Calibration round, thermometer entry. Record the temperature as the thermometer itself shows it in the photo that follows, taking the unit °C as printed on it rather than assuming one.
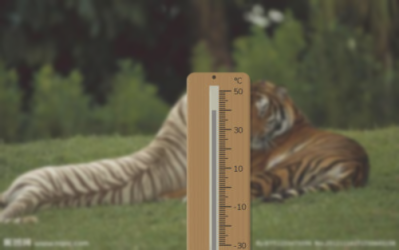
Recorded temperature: 40 °C
